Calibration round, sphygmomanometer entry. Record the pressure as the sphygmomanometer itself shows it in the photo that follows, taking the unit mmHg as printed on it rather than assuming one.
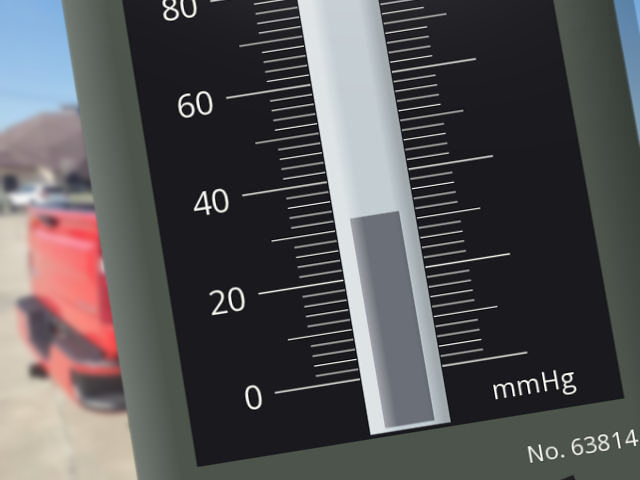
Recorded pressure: 32 mmHg
